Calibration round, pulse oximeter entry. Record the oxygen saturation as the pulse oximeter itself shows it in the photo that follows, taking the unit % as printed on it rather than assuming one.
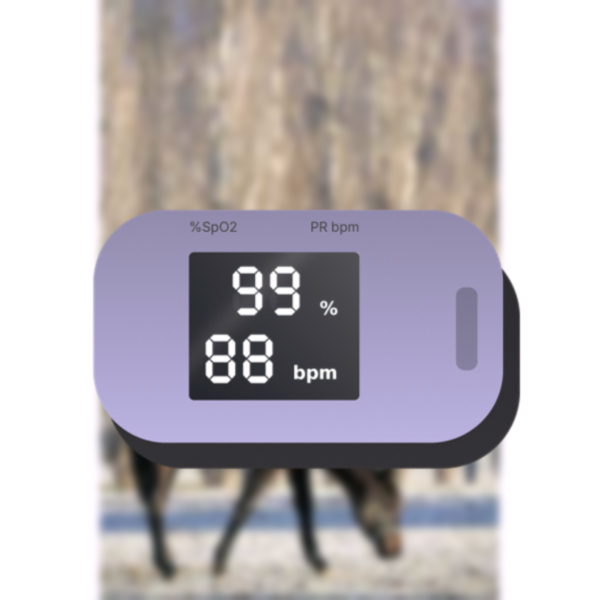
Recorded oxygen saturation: 99 %
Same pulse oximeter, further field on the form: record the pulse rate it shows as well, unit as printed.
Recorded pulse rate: 88 bpm
